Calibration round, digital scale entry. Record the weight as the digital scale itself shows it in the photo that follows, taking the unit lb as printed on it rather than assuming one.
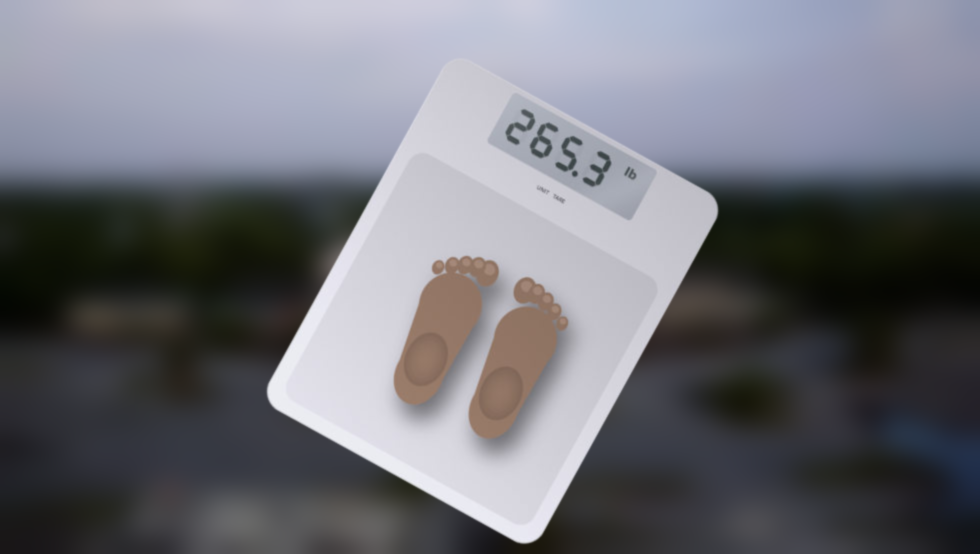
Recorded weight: 265.3 lb
